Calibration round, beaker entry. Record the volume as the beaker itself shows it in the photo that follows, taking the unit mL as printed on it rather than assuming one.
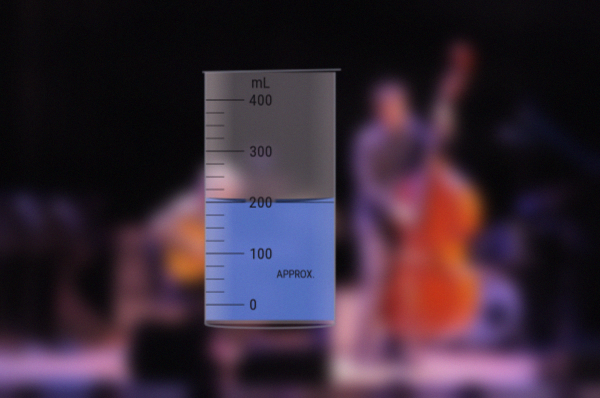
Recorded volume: 200 mL
